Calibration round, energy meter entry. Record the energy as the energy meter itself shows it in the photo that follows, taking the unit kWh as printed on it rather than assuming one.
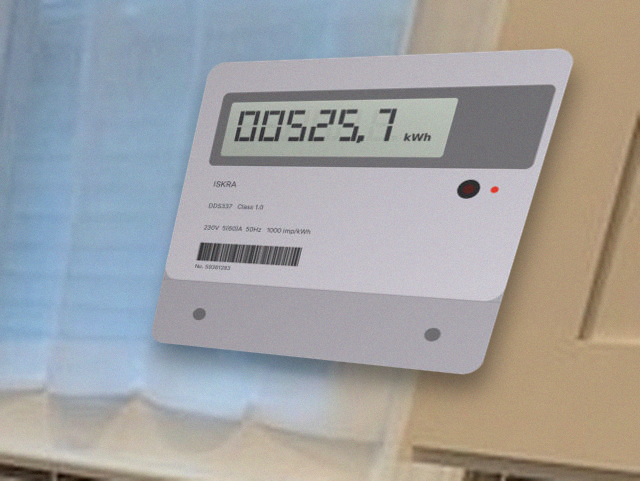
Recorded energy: 525.7 kWh
